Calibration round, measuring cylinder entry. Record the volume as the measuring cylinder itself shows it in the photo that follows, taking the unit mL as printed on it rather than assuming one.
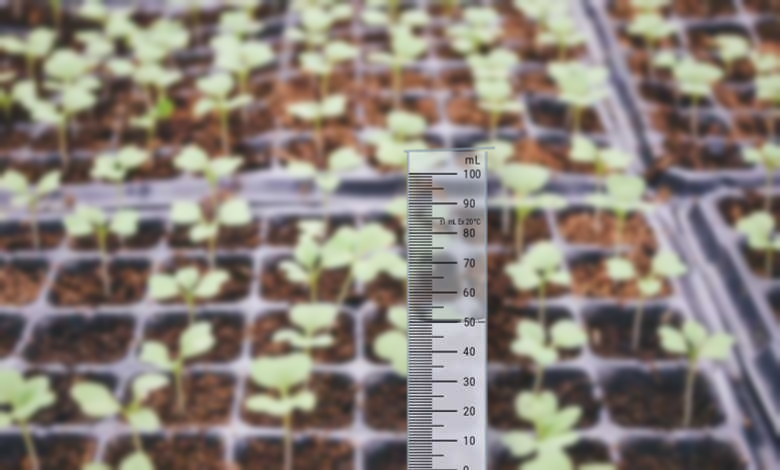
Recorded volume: 50 mL
